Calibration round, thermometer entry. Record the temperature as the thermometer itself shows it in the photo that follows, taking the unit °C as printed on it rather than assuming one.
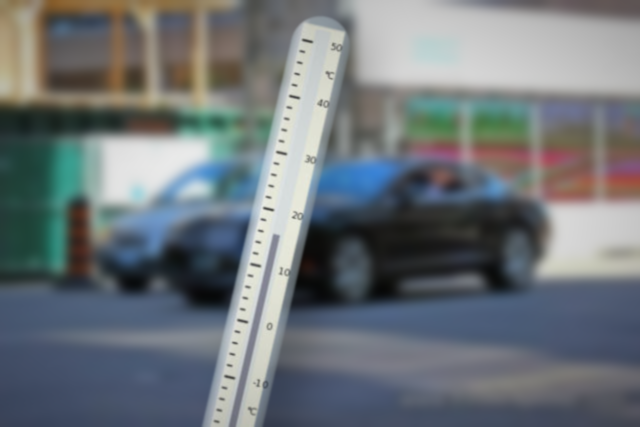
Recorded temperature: 16 °C
